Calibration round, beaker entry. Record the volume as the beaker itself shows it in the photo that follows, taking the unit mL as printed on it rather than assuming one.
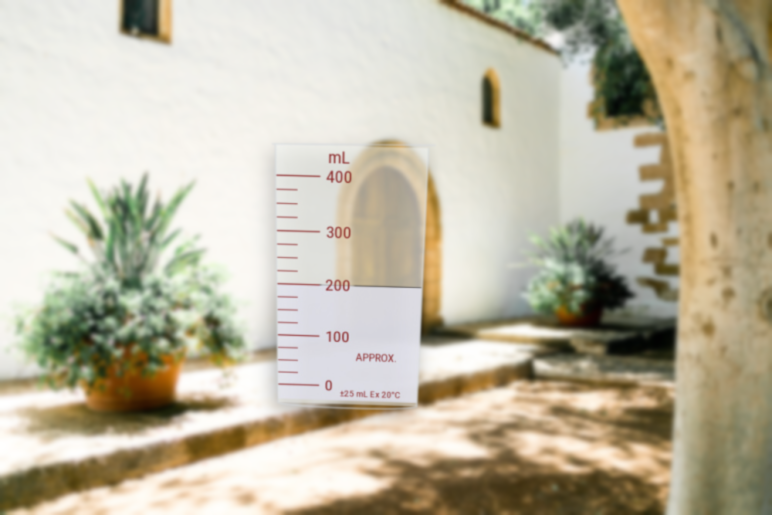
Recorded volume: 200 mL
